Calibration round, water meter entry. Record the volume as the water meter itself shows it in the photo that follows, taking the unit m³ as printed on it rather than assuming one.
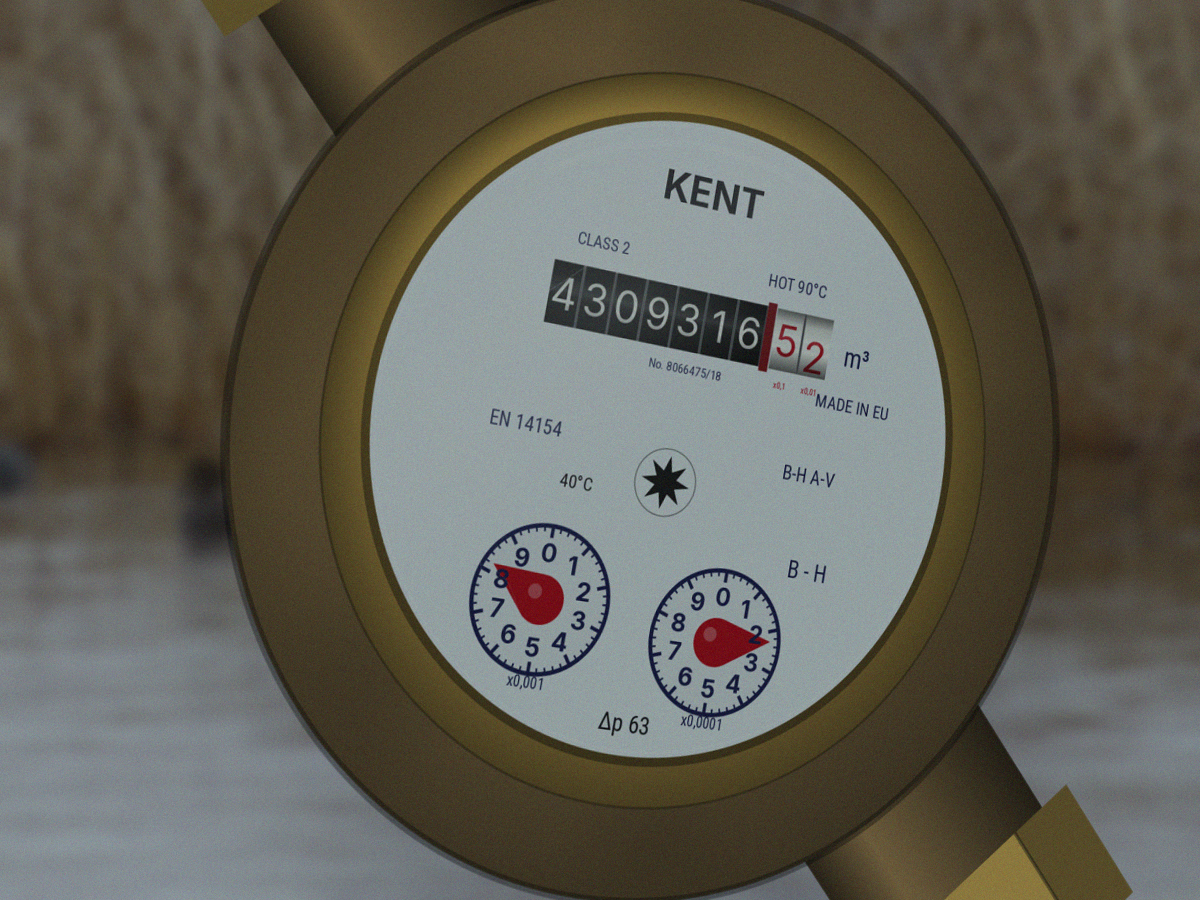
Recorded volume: 4309316.5182 m³
